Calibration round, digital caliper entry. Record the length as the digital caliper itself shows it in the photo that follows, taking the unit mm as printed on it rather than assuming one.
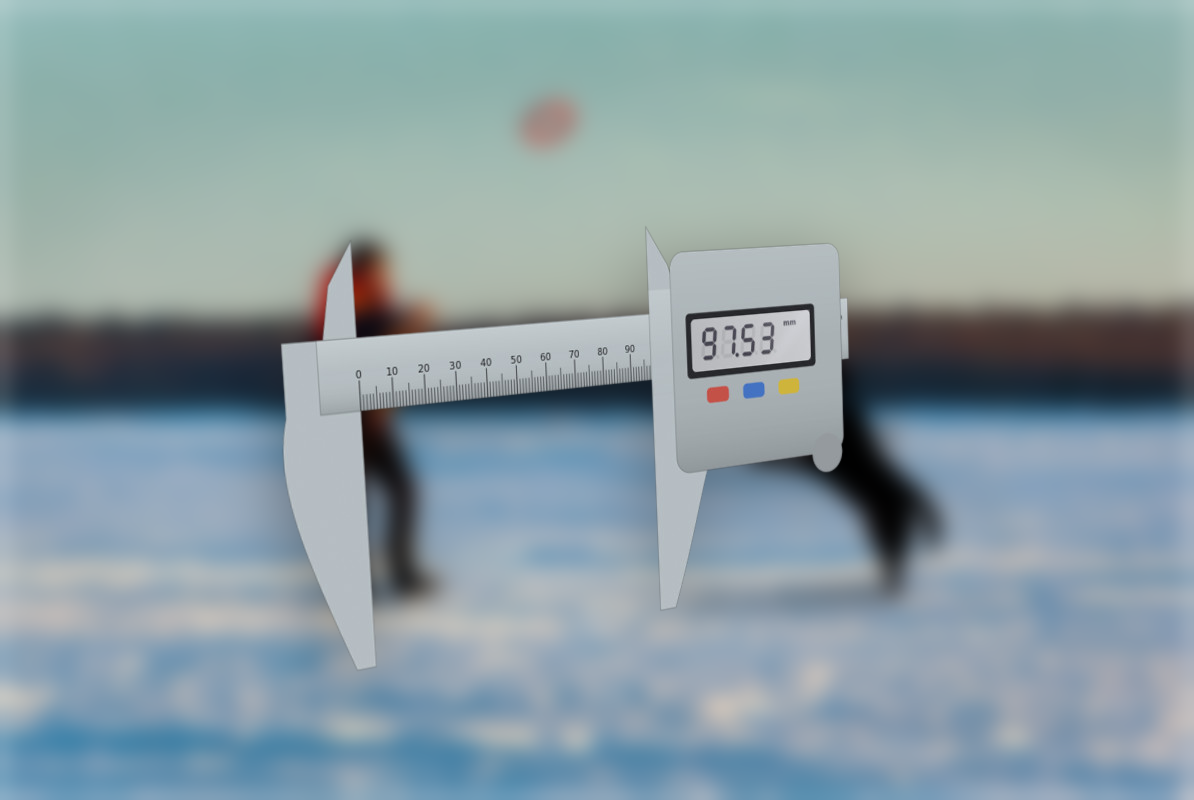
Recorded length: 97.53 mm
